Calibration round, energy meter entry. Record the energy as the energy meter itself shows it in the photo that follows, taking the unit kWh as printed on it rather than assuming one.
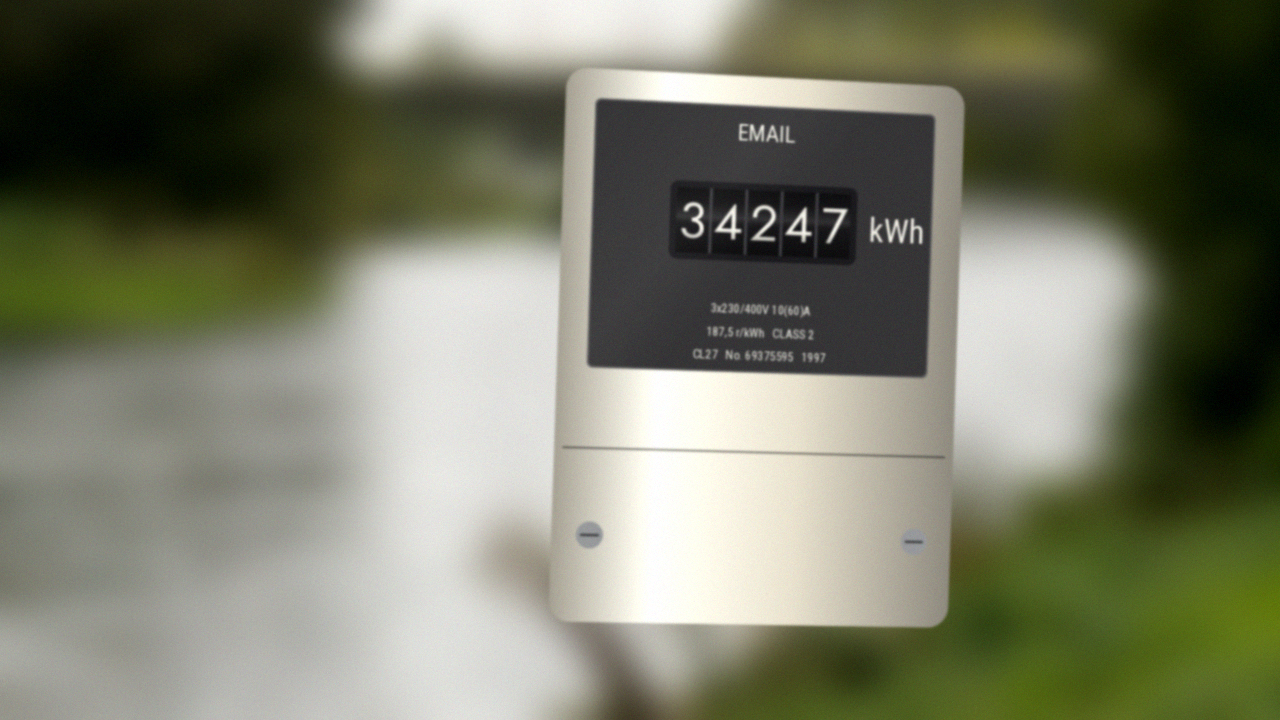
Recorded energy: 34247 kWh
